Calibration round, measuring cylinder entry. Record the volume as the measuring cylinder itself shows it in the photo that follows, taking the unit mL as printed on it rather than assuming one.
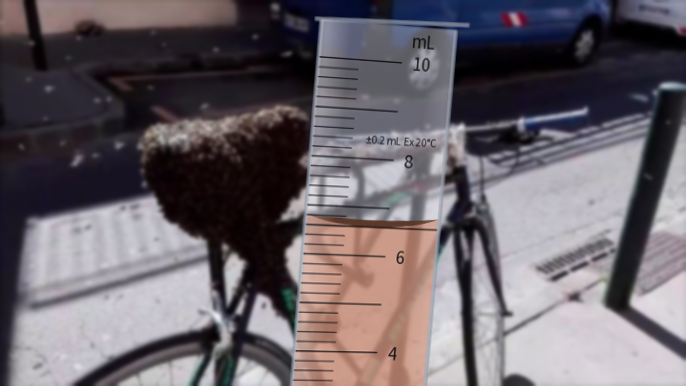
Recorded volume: 6.6 mL
